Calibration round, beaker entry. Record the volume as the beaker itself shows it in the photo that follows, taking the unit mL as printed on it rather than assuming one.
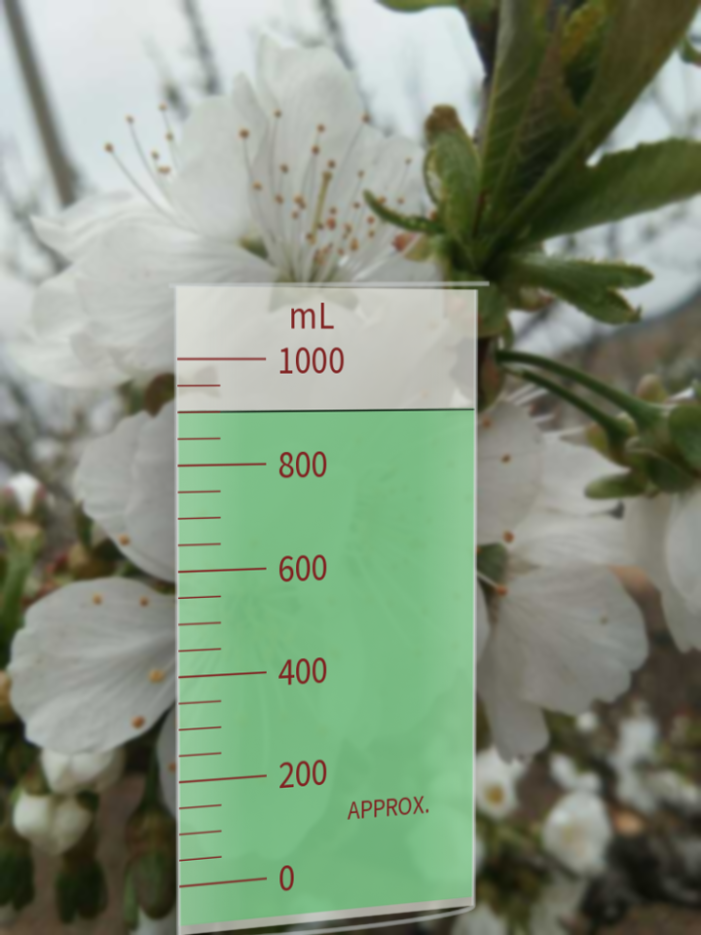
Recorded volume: 900 mL
